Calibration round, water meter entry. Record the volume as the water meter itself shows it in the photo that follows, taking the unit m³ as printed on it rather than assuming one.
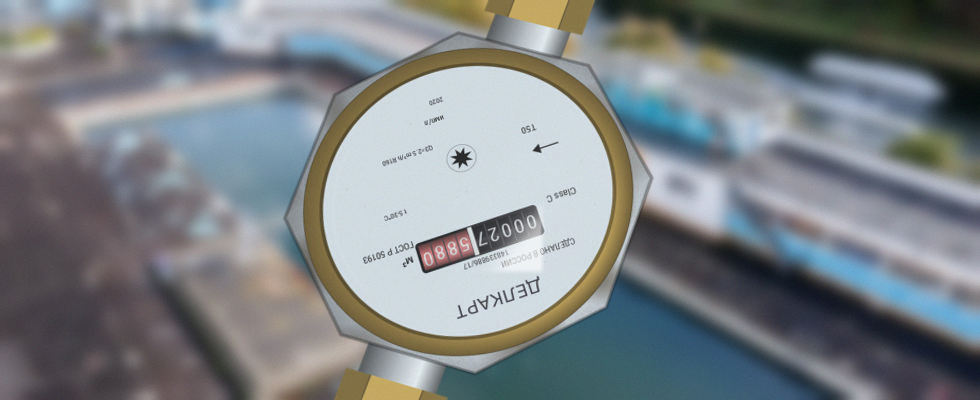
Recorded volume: 27.5880 m³
